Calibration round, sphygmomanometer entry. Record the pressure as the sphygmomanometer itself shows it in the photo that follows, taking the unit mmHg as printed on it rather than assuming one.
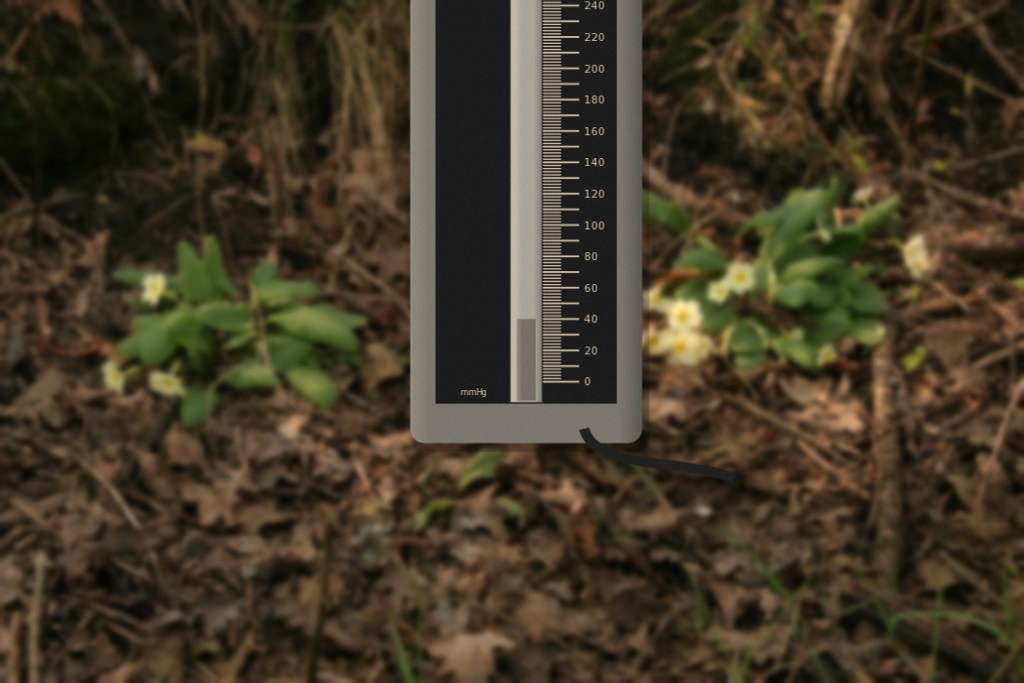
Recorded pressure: 40 mmHg
